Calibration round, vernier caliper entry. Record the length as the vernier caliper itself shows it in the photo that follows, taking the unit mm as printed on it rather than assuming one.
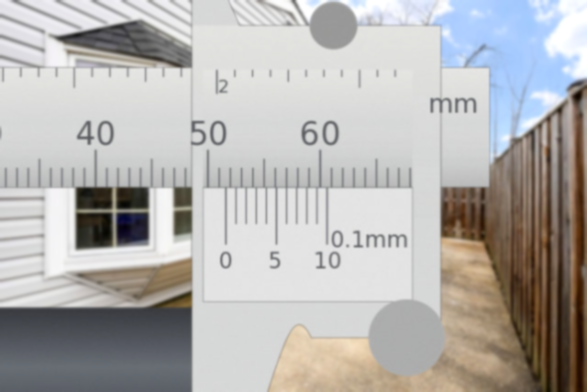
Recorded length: 51.6 mm
